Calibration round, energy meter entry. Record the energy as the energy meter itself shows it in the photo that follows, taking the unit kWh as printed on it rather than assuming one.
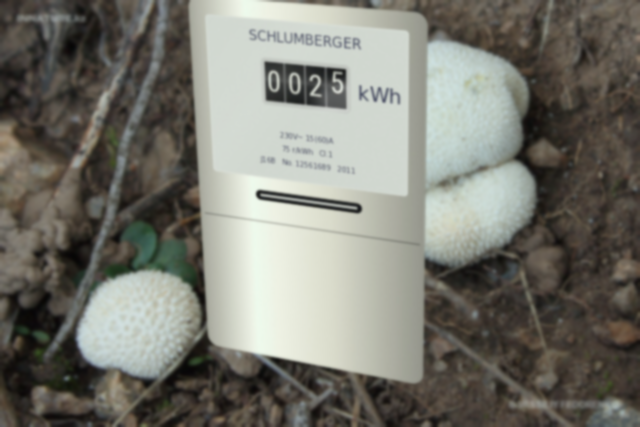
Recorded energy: 25 kWh
